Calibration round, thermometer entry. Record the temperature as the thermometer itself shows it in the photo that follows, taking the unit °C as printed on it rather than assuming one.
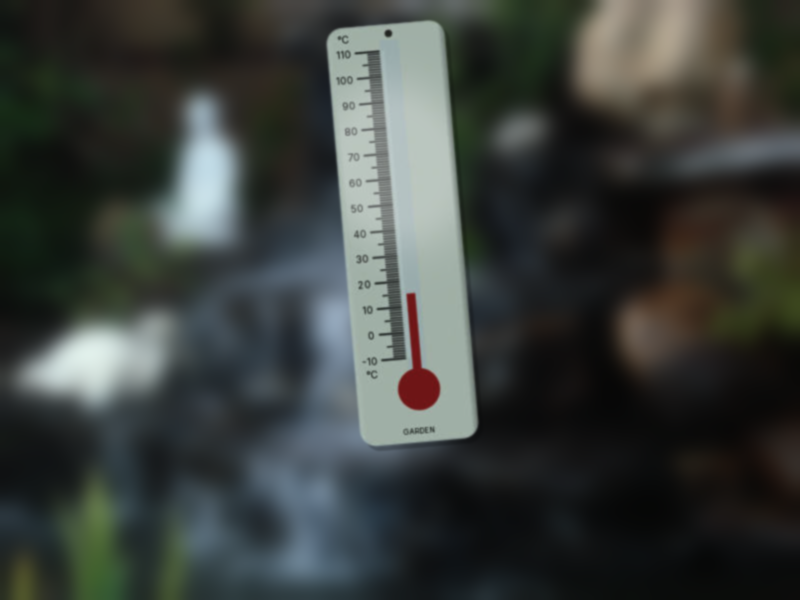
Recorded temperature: 15 °C
